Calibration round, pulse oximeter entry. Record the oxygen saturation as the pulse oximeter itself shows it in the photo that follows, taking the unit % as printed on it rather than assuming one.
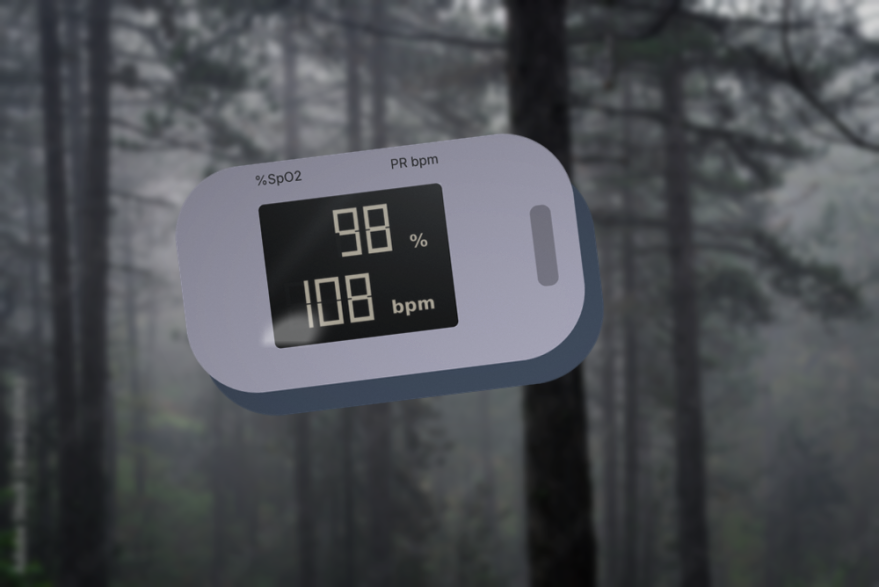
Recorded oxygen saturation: 98 %
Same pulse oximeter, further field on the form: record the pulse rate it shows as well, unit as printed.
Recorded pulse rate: 108 bpm
